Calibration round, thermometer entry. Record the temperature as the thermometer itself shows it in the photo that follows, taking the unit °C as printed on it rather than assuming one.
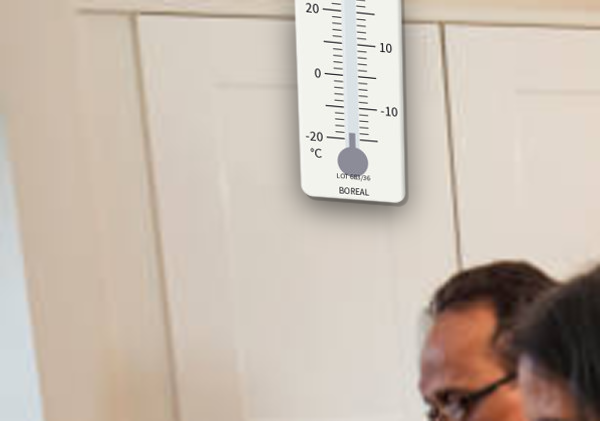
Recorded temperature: -18 °C
